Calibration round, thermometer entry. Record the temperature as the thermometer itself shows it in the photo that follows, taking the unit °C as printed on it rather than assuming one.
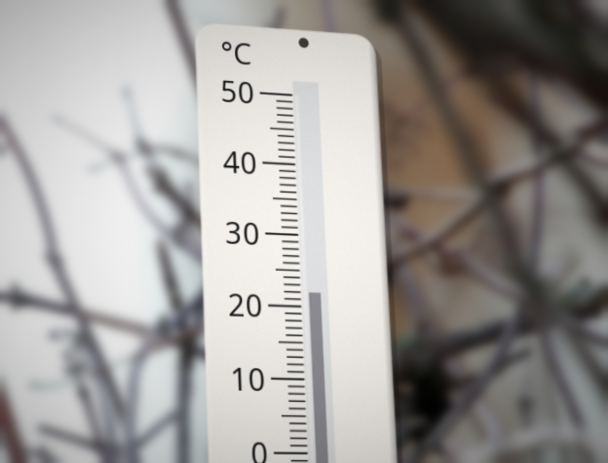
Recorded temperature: 22 °C
